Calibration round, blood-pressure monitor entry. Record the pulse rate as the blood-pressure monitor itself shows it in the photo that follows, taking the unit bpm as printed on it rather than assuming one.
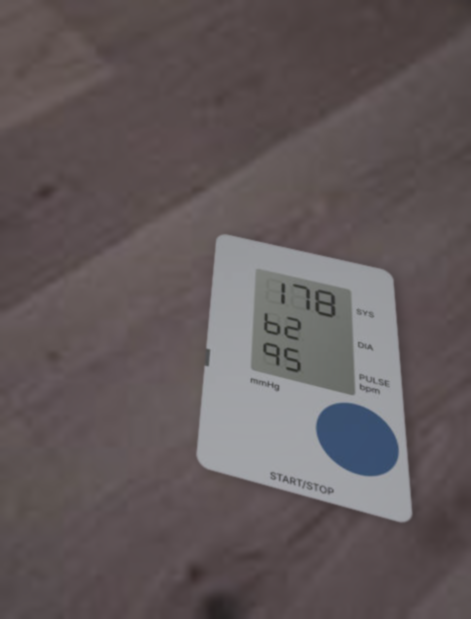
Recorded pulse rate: 95 bpm
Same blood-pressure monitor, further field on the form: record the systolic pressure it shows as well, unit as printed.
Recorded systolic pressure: 178 mmHg
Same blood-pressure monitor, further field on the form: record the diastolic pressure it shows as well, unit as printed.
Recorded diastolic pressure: 62 mmHg
